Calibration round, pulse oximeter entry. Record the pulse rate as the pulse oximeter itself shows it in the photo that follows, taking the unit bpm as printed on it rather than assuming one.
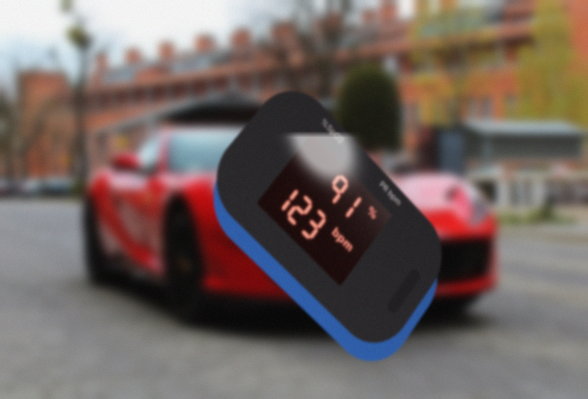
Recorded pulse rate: 123 bpm
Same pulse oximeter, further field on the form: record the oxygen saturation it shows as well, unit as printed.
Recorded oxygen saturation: 91 %
